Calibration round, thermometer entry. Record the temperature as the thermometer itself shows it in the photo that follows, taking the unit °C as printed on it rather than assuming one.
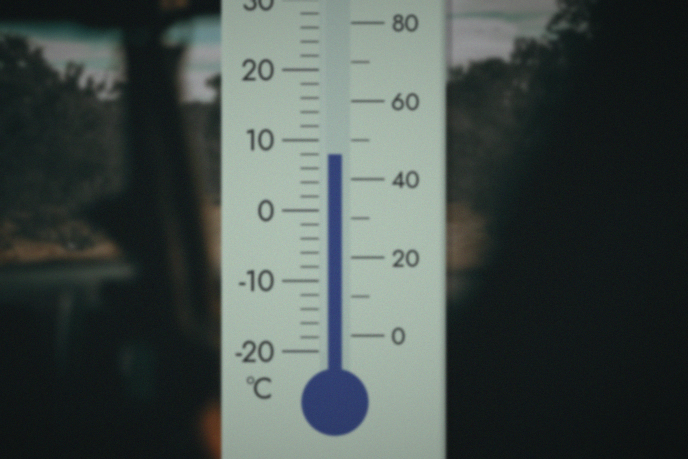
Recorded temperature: 8 °C
